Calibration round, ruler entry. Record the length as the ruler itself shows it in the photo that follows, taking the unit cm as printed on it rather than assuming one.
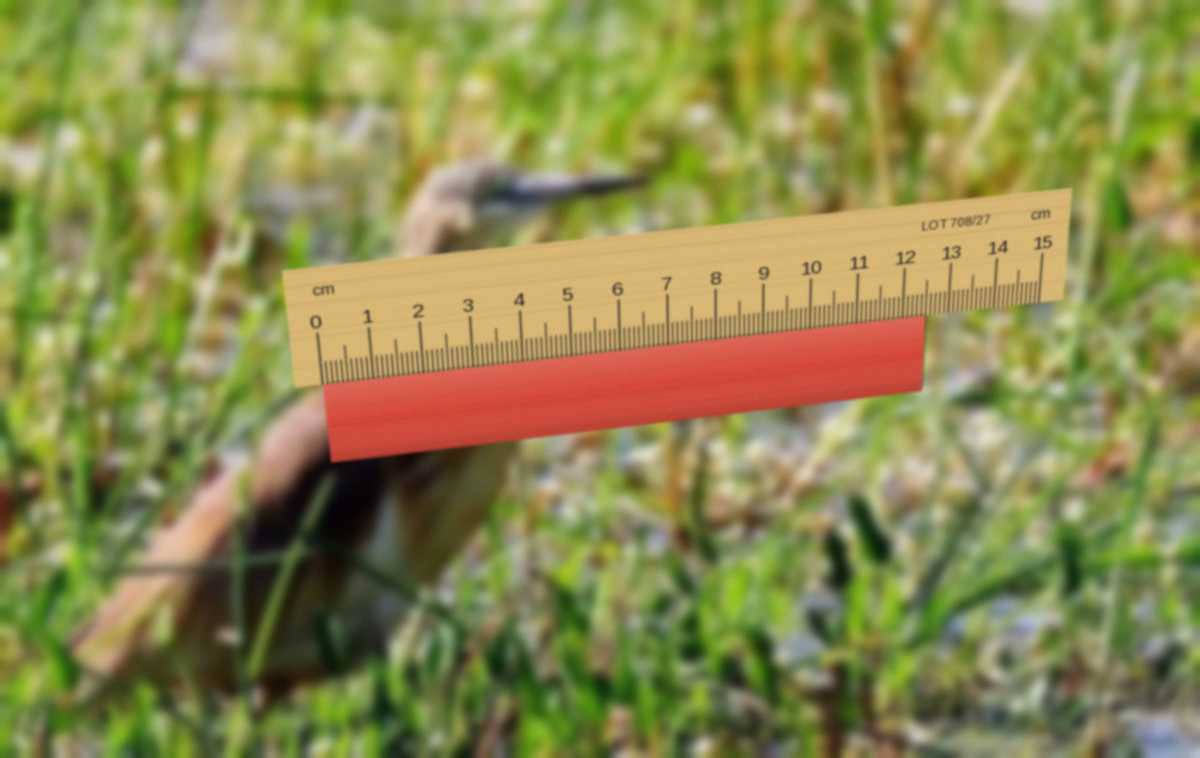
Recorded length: 12.5 cm
